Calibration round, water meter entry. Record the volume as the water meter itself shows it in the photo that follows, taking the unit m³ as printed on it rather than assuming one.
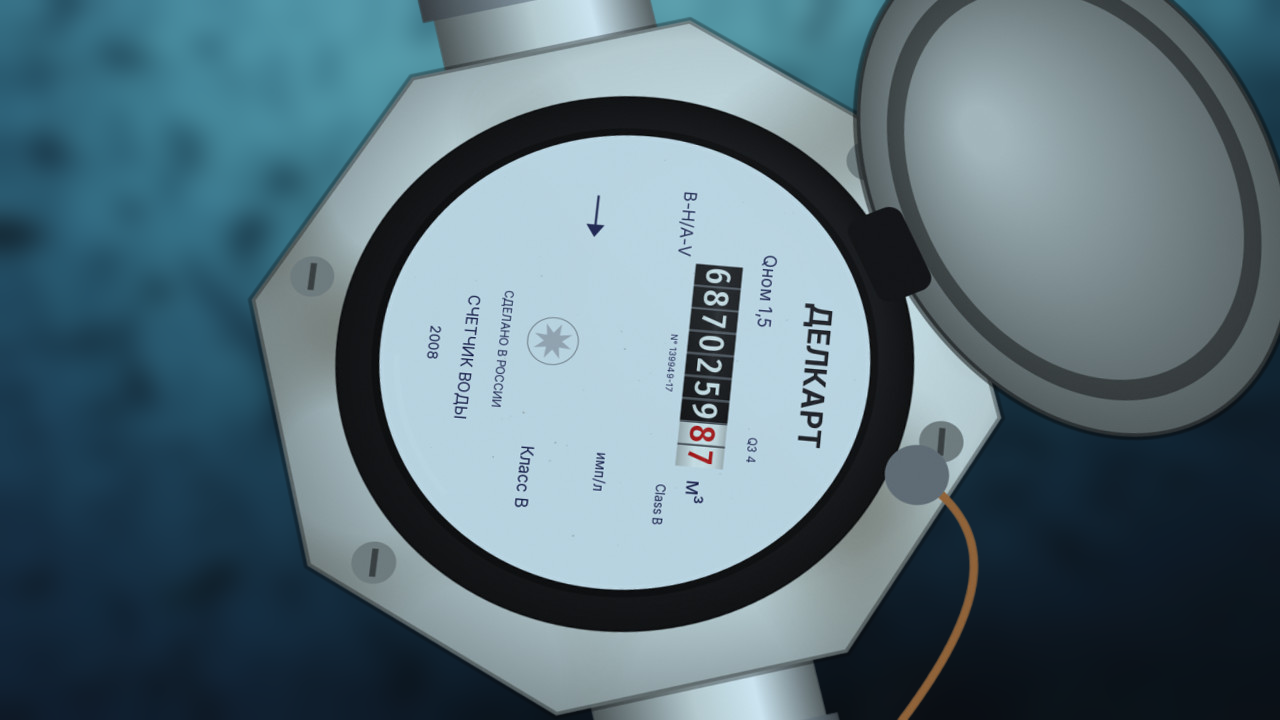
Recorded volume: 6870259.87 m³
